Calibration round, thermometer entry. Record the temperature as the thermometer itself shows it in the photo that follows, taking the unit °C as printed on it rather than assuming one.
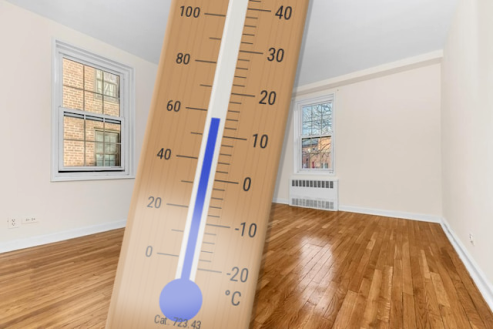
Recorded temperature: 14 °C
